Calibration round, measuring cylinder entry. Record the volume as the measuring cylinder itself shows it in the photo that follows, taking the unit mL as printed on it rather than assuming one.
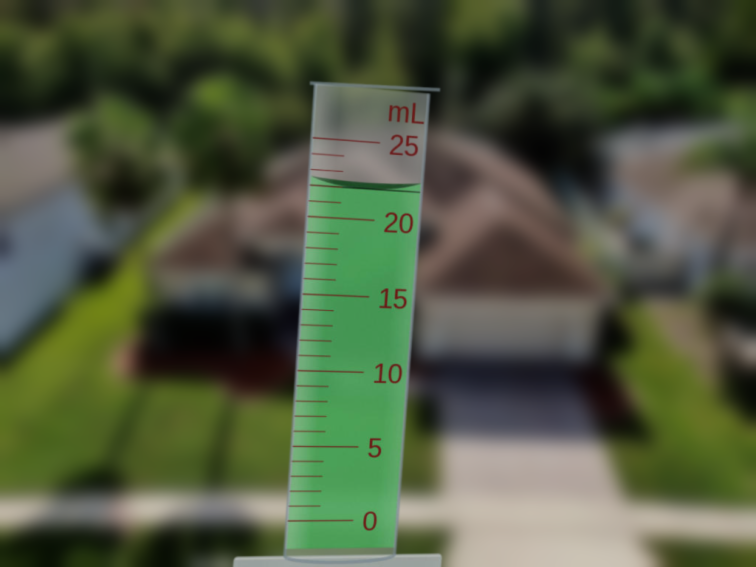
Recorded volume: 22 mL
